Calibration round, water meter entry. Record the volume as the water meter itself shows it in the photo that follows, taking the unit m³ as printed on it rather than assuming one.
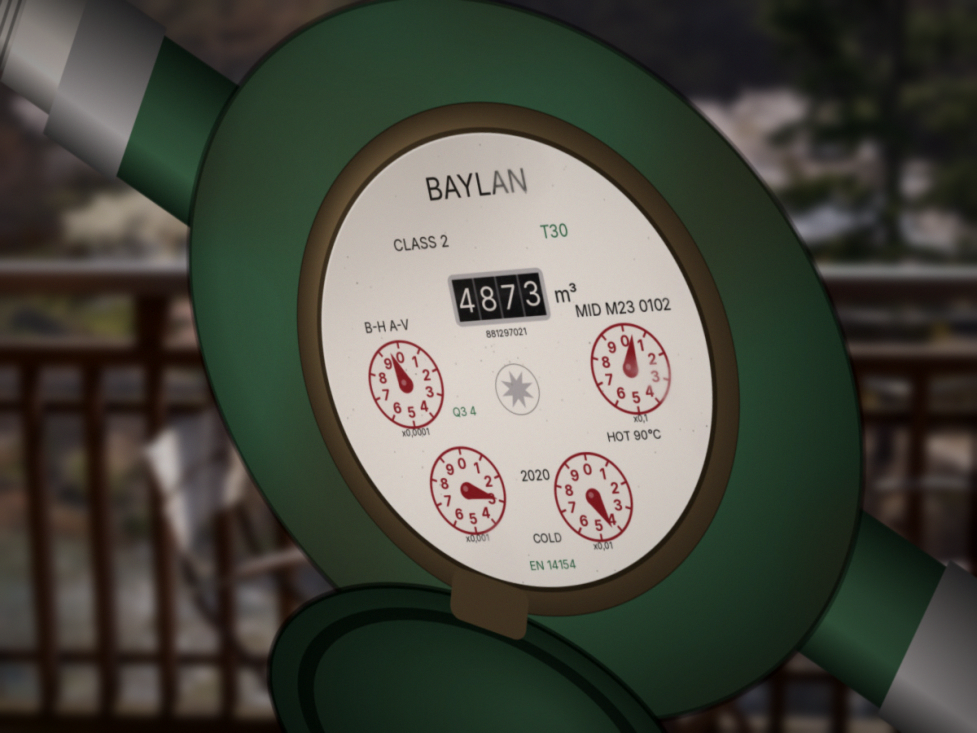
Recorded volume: 4873.0429 m³
